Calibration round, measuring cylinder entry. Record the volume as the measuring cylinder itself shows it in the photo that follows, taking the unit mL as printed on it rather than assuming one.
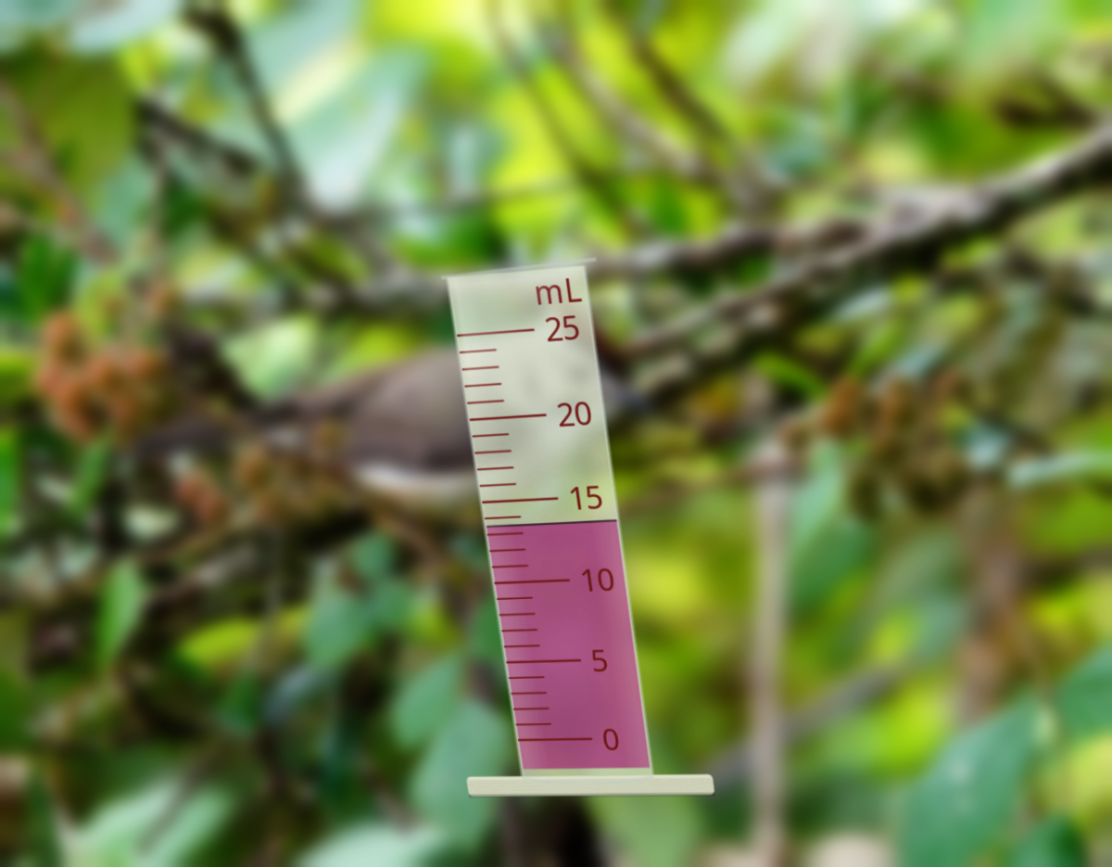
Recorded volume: 13.5 mL
